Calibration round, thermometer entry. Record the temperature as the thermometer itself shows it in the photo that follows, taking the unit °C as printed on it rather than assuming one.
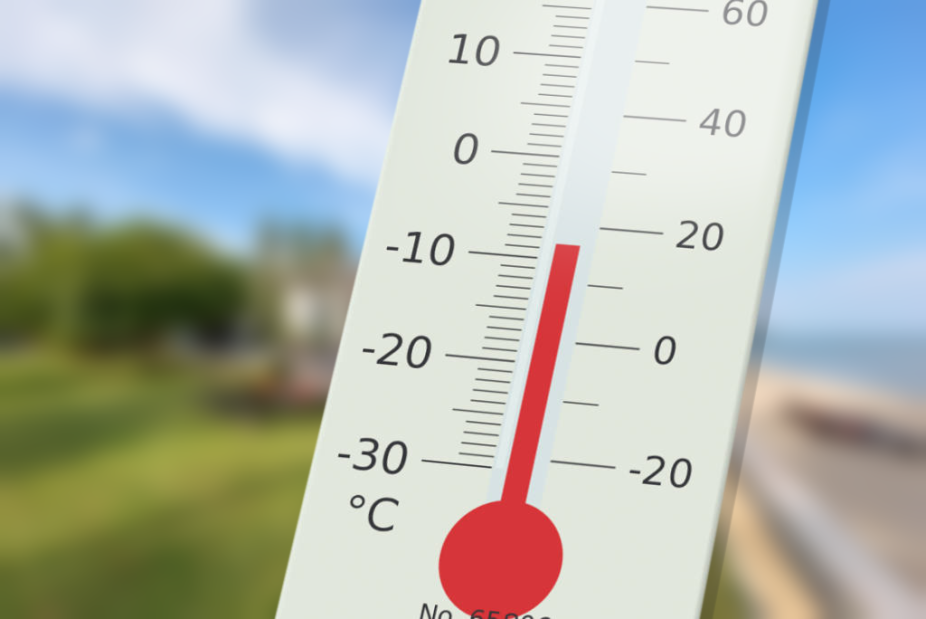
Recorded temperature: -8.5 °C
